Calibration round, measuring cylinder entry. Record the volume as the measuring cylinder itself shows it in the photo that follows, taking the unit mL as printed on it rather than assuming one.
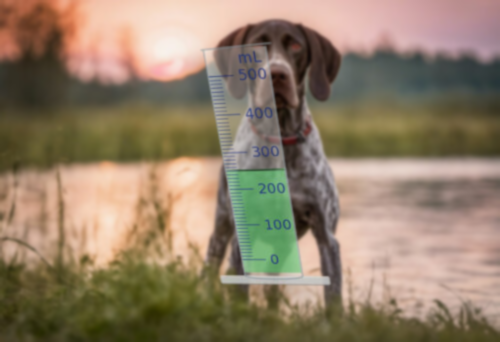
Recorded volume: 250 mL
